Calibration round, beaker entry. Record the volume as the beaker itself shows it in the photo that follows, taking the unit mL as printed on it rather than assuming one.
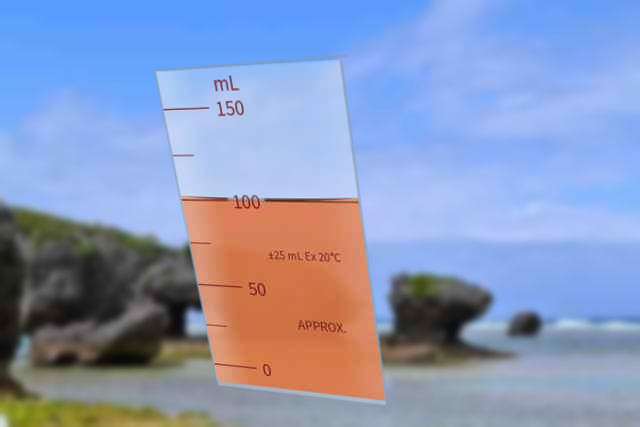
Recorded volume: 100 mL
